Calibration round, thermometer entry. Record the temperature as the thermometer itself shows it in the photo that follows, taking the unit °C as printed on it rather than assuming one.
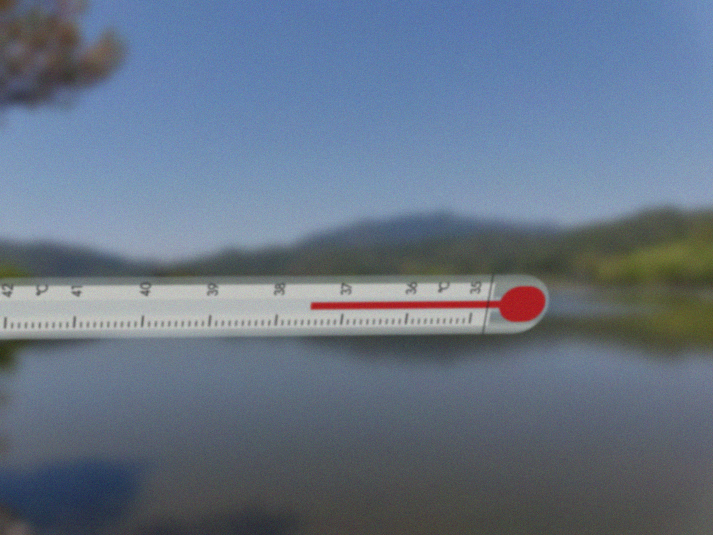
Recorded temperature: 37.5 °C
